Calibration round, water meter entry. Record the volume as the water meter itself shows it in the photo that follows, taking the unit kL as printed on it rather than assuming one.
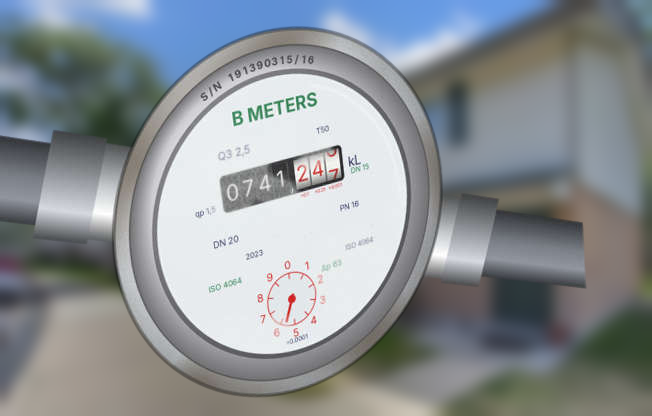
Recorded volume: 741.2465 kL
